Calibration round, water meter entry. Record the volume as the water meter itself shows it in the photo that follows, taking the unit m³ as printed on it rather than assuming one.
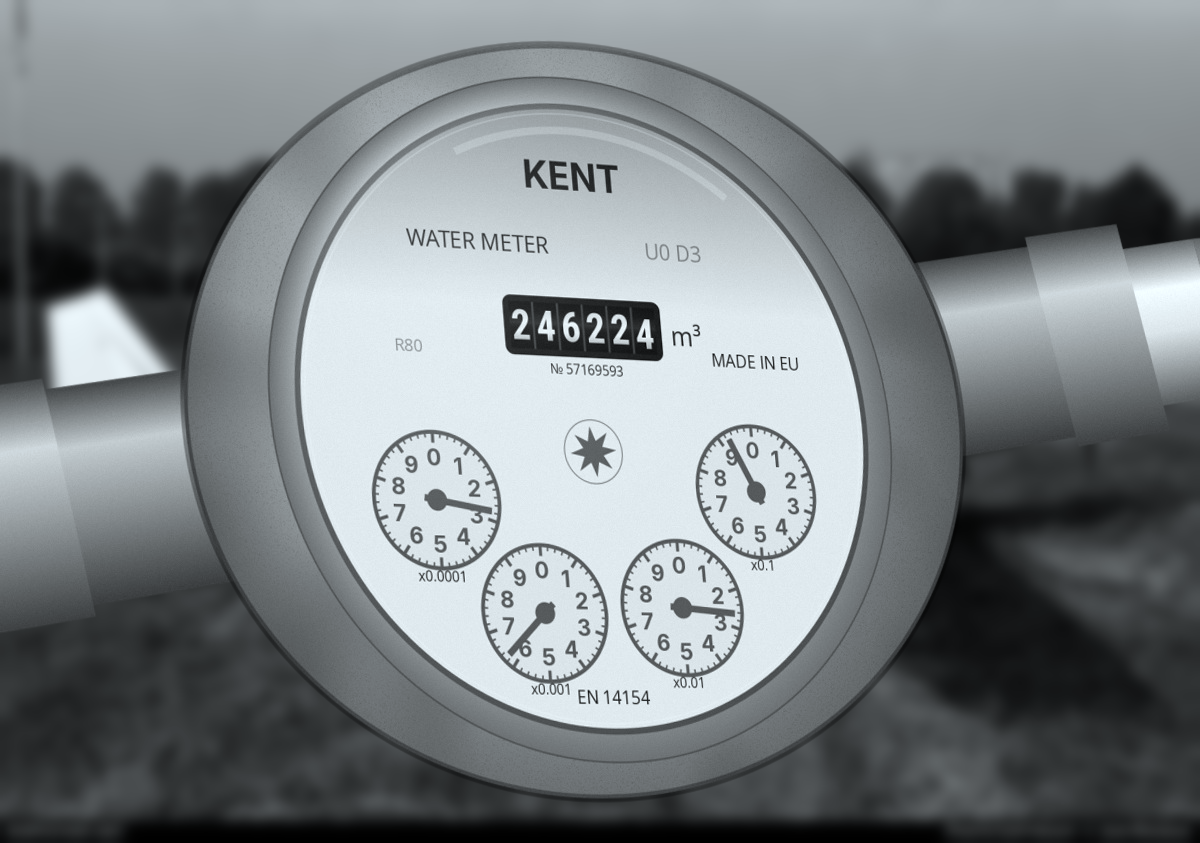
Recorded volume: 246223.9262 m³
